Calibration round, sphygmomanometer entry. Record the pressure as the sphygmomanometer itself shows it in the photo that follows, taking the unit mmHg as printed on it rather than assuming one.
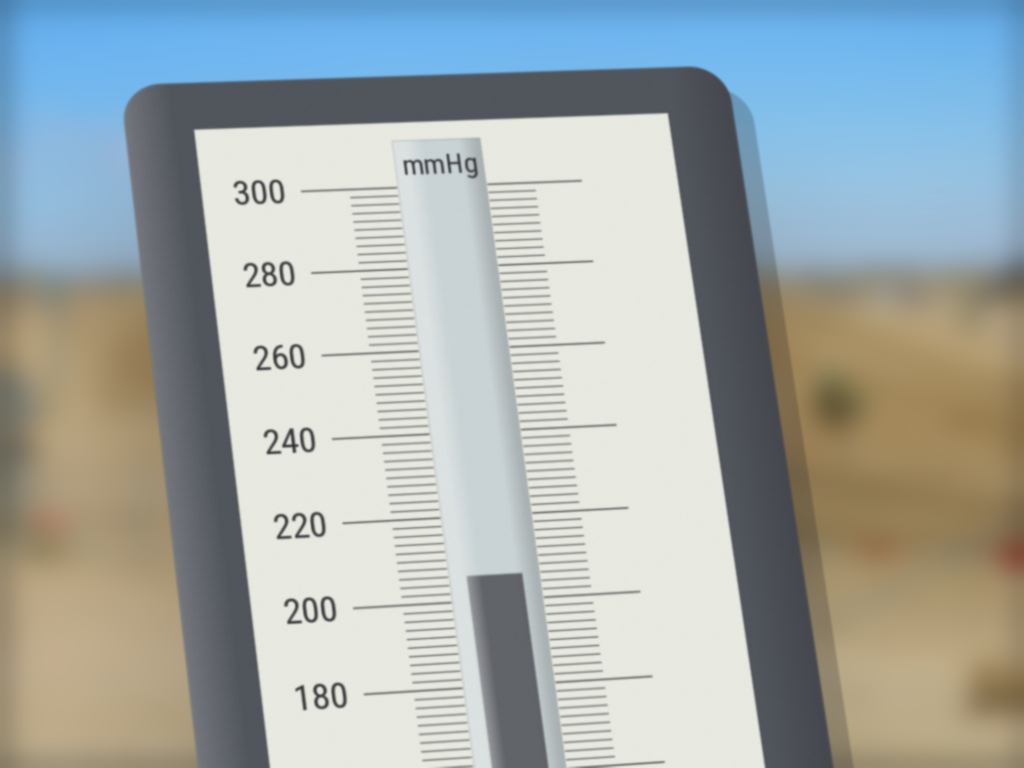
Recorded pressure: 206 mmHg
